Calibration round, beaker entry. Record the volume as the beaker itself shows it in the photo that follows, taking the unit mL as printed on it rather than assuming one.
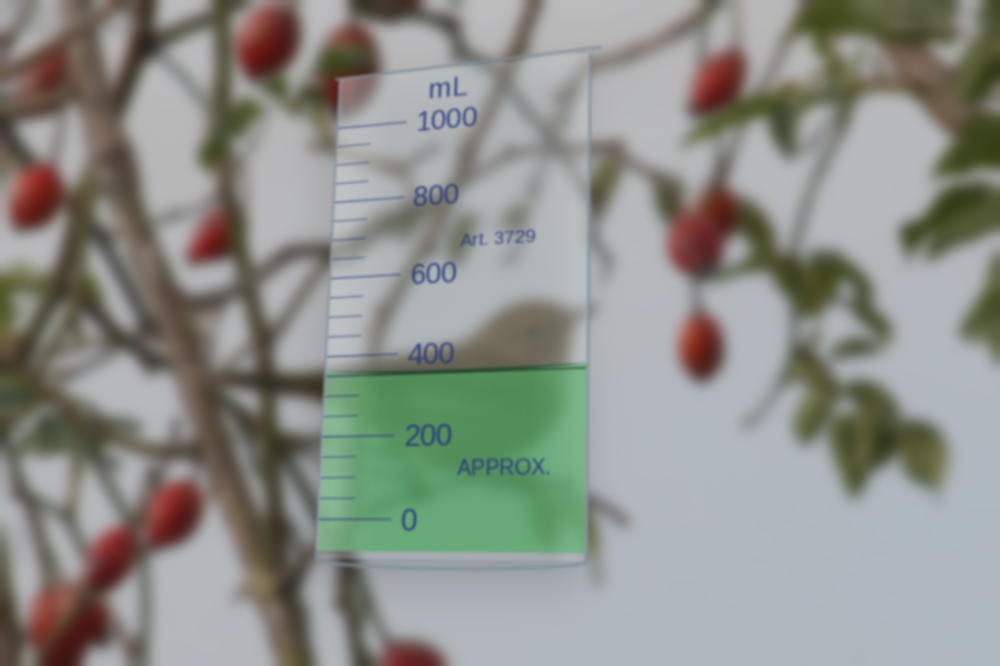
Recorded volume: 350 mL
